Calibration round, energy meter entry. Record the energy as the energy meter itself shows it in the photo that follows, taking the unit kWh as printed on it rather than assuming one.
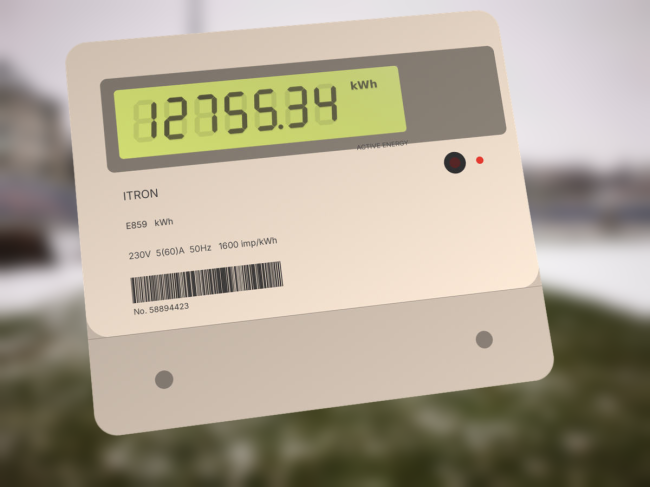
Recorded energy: 12755.34 kWh
